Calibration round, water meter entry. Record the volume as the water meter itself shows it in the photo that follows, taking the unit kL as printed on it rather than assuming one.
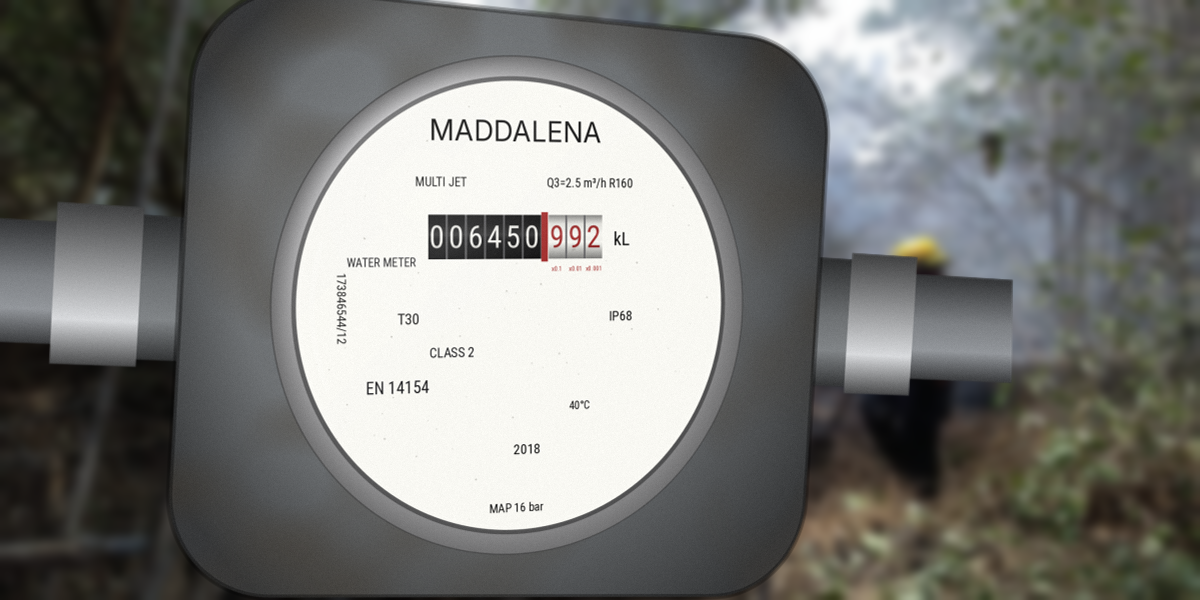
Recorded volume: 6450.992 kL
